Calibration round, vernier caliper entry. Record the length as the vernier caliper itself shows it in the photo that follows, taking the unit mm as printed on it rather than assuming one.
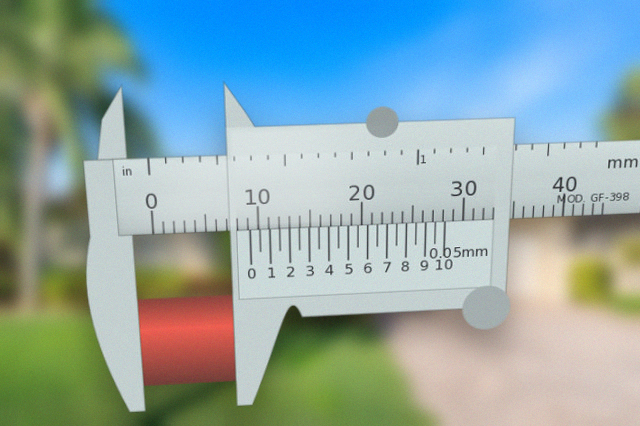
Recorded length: 9.2 mm
